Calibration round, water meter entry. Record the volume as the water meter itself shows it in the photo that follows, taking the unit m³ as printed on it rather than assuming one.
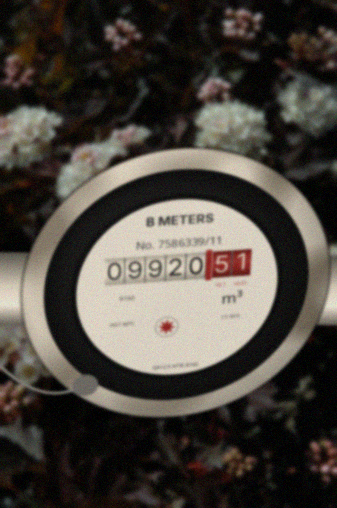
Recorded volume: 9920.51 m³
